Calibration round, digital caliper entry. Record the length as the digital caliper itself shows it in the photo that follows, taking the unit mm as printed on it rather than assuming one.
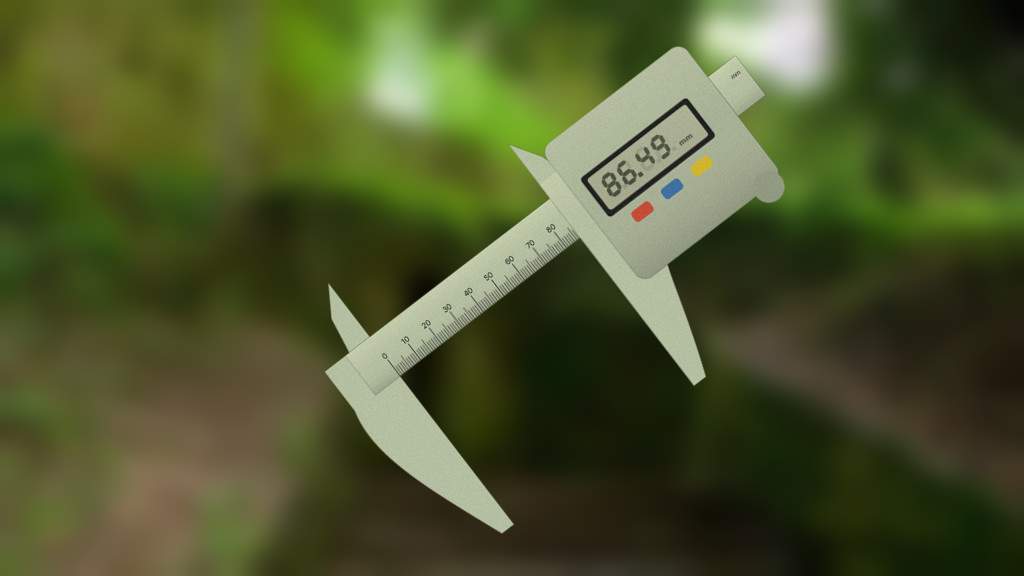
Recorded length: 86.49 mm
